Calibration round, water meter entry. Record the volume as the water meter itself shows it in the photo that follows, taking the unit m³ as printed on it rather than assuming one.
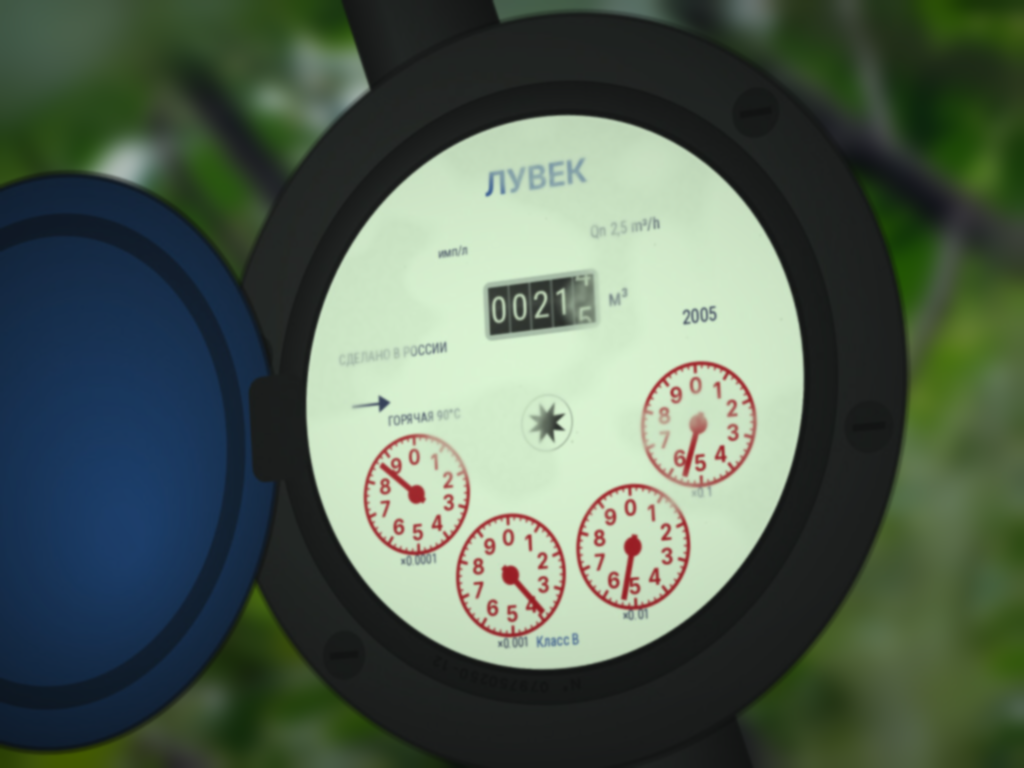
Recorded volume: 214.5538 m³
